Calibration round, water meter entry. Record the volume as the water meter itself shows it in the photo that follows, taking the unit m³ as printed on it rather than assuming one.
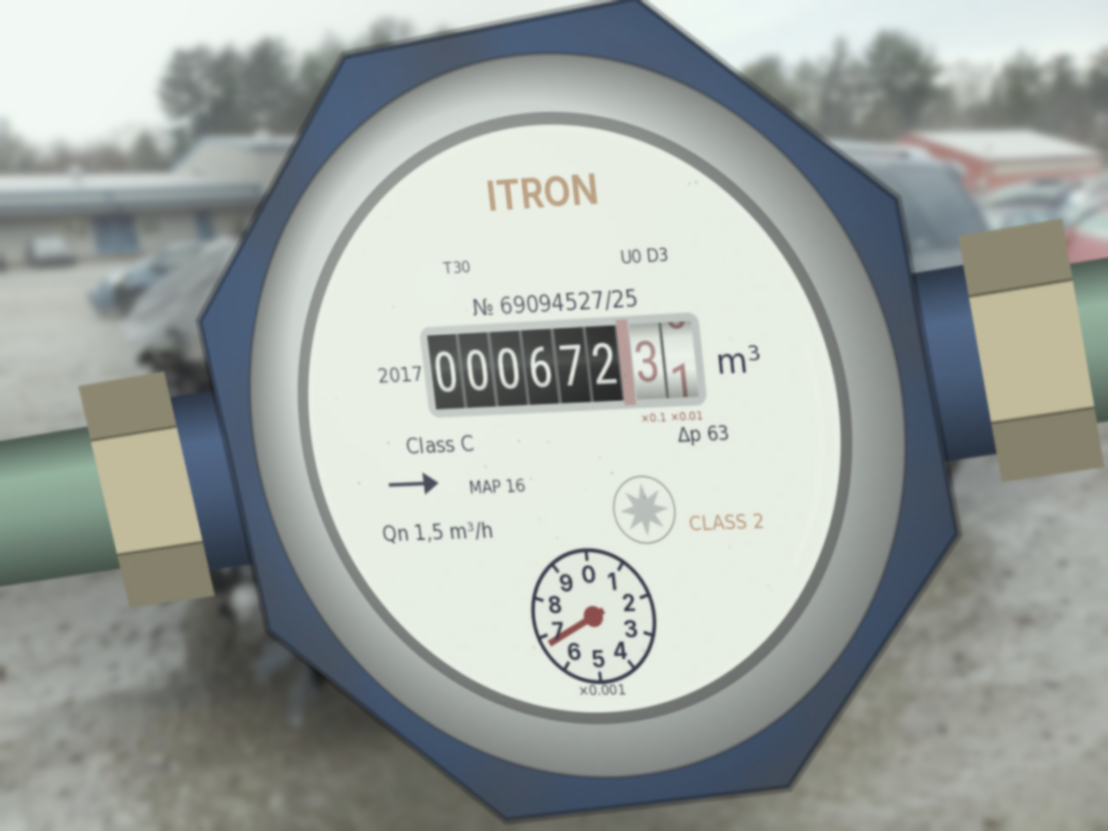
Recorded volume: 672.306 m³
